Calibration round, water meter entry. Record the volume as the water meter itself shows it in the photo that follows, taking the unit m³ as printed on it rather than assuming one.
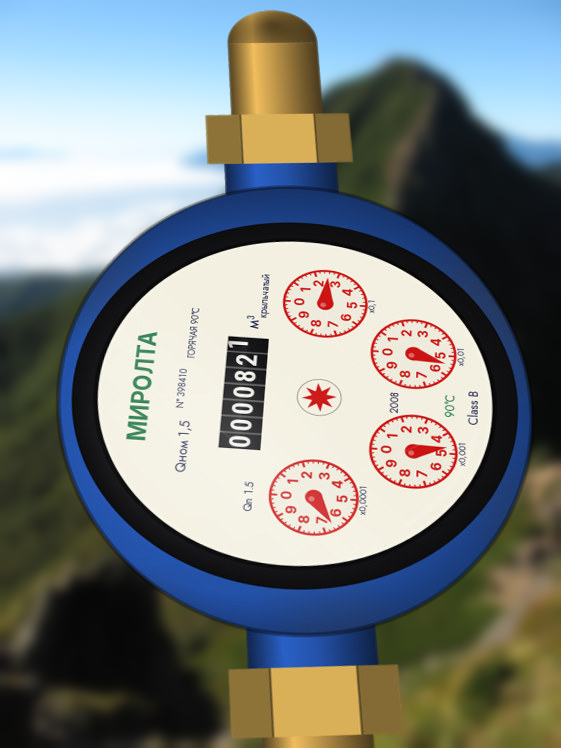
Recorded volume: 821.2546 m³
